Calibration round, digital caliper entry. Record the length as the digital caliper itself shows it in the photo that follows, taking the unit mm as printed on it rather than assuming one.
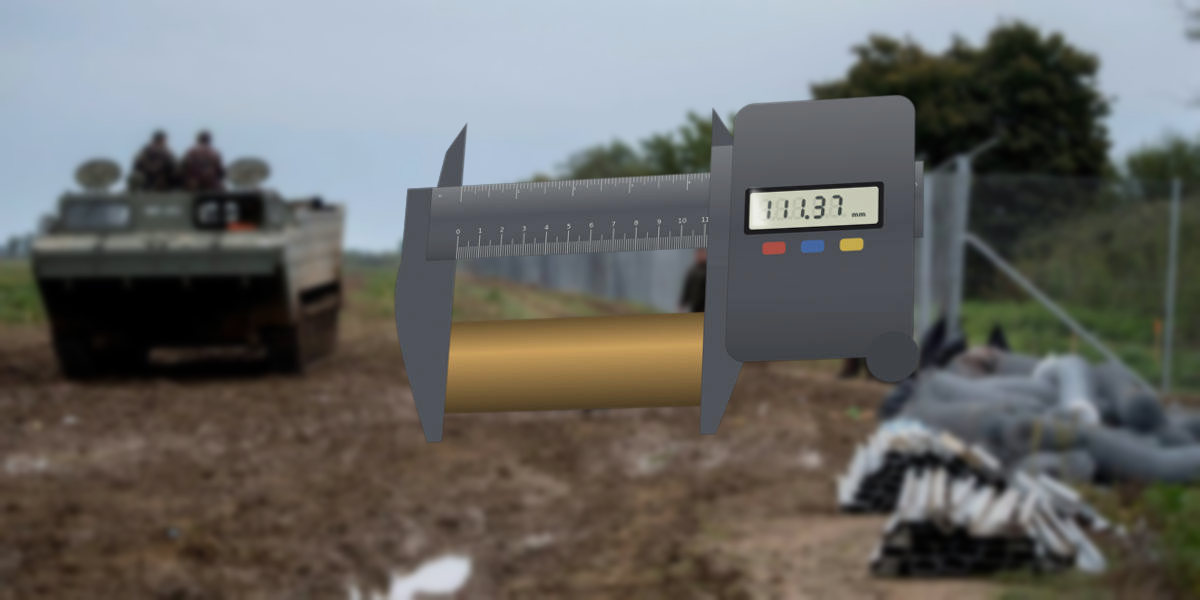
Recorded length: 111.37 mm
